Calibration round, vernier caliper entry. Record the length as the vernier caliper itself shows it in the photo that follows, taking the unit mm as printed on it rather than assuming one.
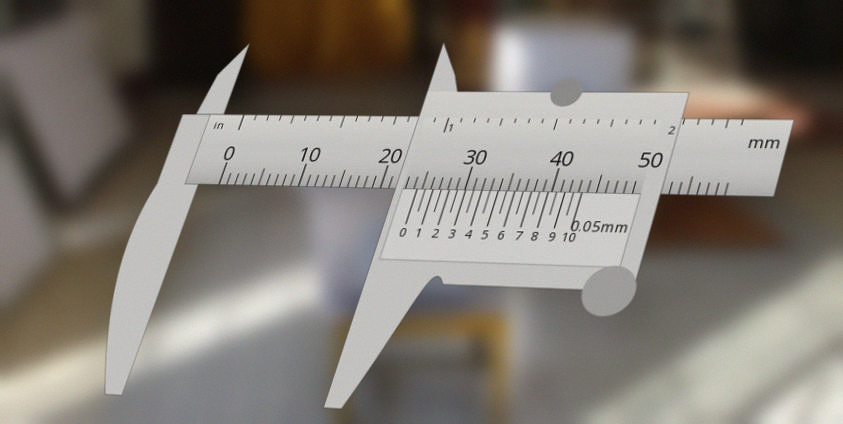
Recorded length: 24.4 mm
